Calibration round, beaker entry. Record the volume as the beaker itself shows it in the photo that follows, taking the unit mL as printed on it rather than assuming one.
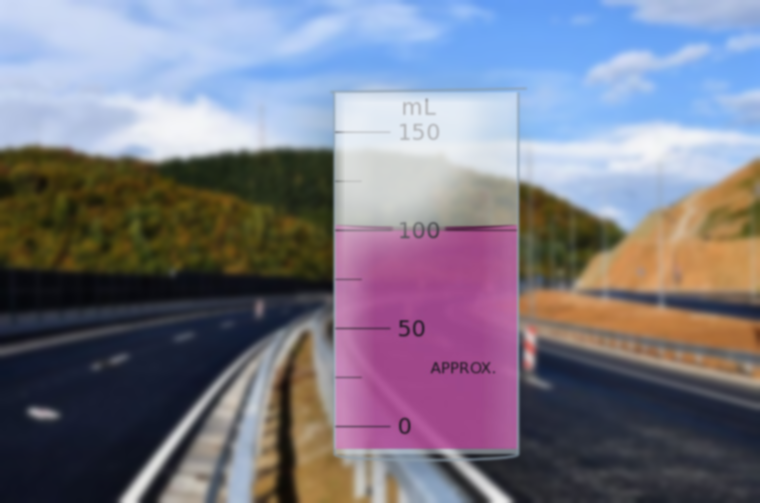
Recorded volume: 100 mL
